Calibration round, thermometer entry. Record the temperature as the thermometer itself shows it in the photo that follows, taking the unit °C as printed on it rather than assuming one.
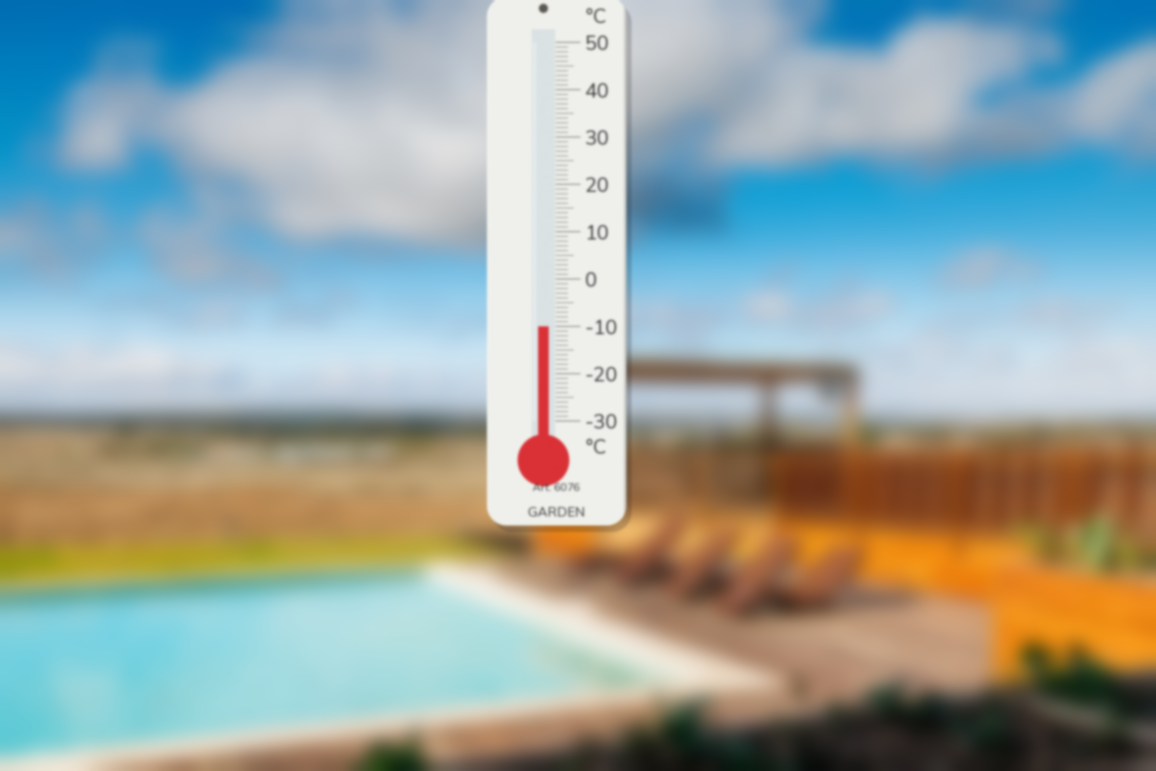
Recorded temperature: -10 °C
